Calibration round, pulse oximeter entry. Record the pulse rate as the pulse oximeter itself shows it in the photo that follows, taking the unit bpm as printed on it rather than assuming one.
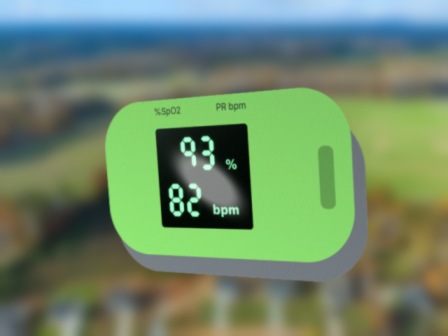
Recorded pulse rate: 82 bpm
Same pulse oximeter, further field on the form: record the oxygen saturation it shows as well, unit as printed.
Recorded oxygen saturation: 93 %
